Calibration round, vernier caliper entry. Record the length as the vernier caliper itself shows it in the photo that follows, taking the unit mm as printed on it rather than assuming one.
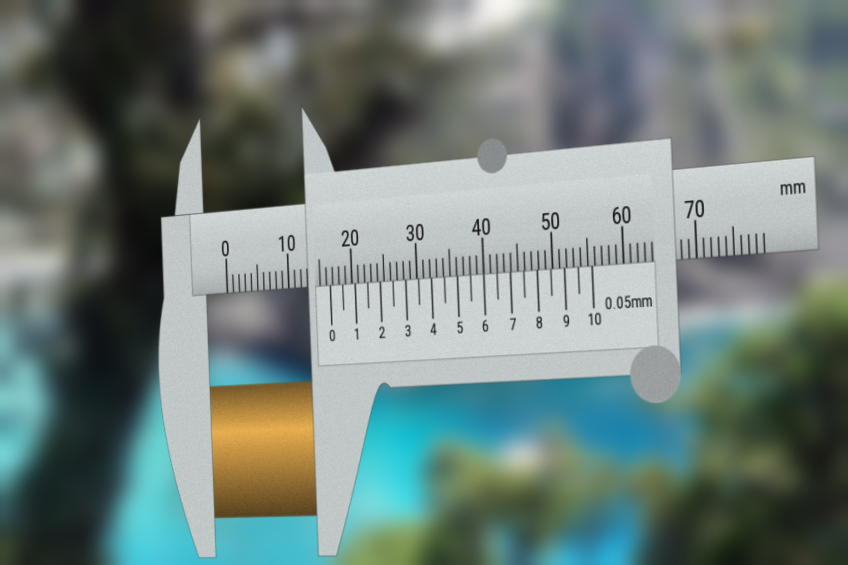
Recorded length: 16.6 mm
